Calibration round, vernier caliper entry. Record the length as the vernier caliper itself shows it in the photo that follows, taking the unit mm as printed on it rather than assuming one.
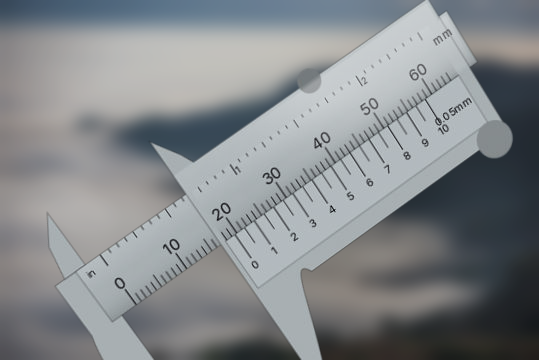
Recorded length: 19.6 mm
